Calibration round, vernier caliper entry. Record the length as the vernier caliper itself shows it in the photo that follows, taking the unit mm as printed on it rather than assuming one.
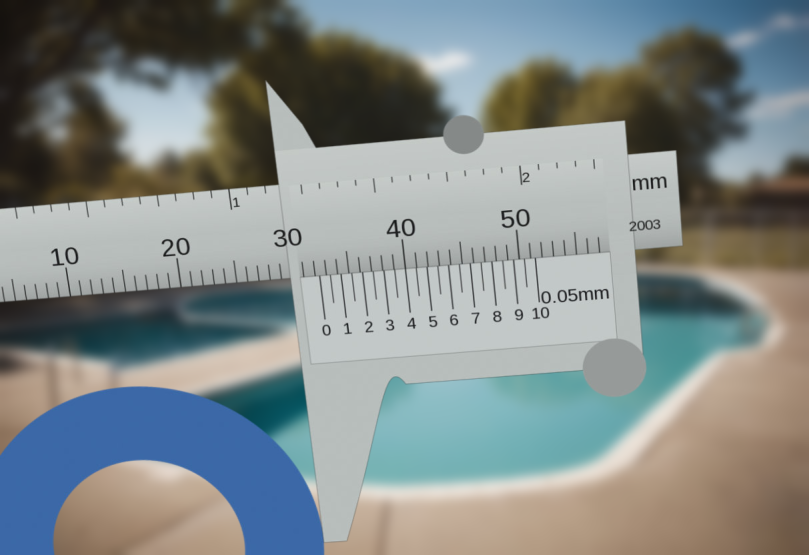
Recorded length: 32.4 mm
